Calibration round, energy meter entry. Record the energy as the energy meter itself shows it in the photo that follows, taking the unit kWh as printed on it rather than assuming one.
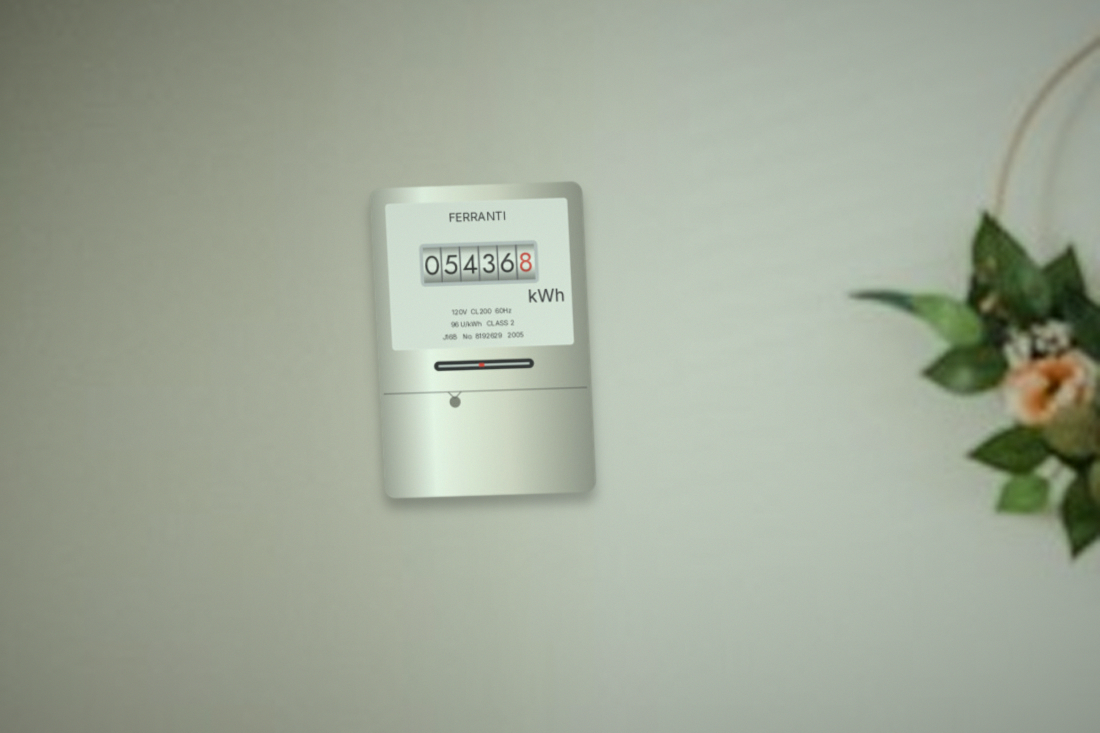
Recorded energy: 5436.8 kWh
